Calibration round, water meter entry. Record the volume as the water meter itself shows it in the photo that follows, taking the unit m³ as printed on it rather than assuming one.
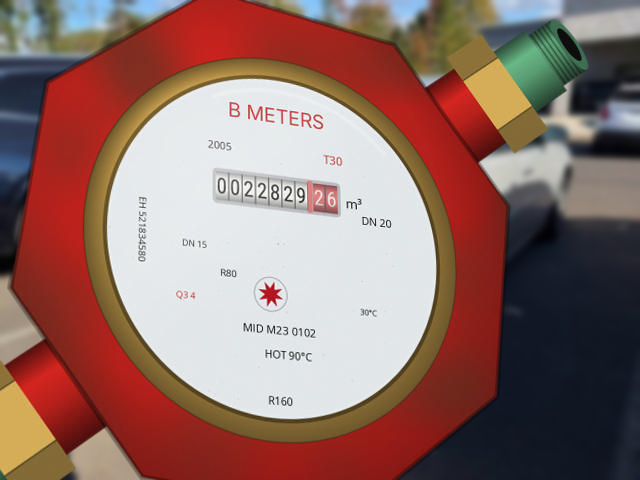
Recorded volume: 22829.26 m³
